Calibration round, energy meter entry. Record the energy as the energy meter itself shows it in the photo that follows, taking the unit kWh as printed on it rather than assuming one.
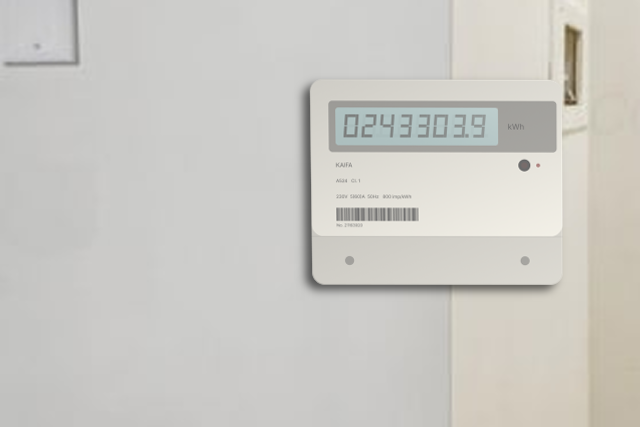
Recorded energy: 243303.9 kWh
